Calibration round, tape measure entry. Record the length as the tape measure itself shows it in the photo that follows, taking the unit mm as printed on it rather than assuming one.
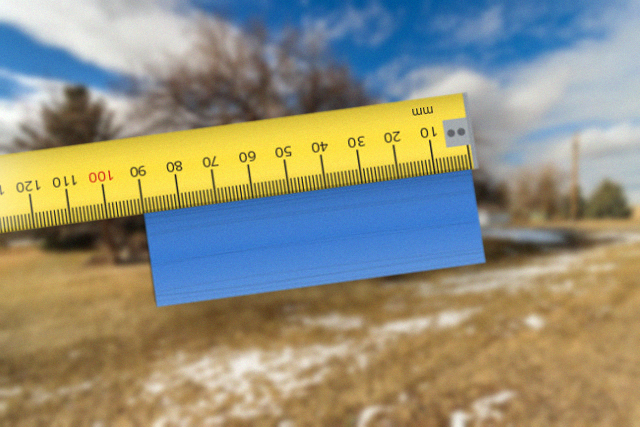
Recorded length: 90 mm
